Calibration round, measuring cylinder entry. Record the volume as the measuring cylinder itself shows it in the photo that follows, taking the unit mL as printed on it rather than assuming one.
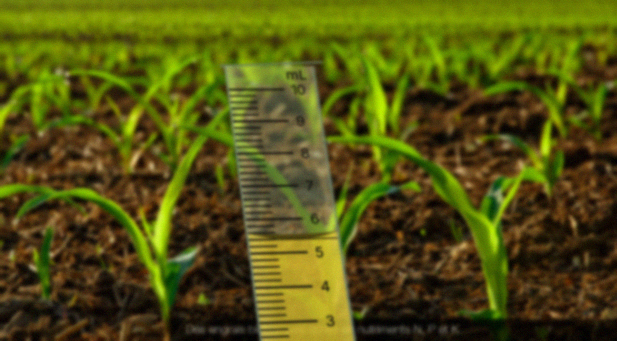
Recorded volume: 5.4 mL
